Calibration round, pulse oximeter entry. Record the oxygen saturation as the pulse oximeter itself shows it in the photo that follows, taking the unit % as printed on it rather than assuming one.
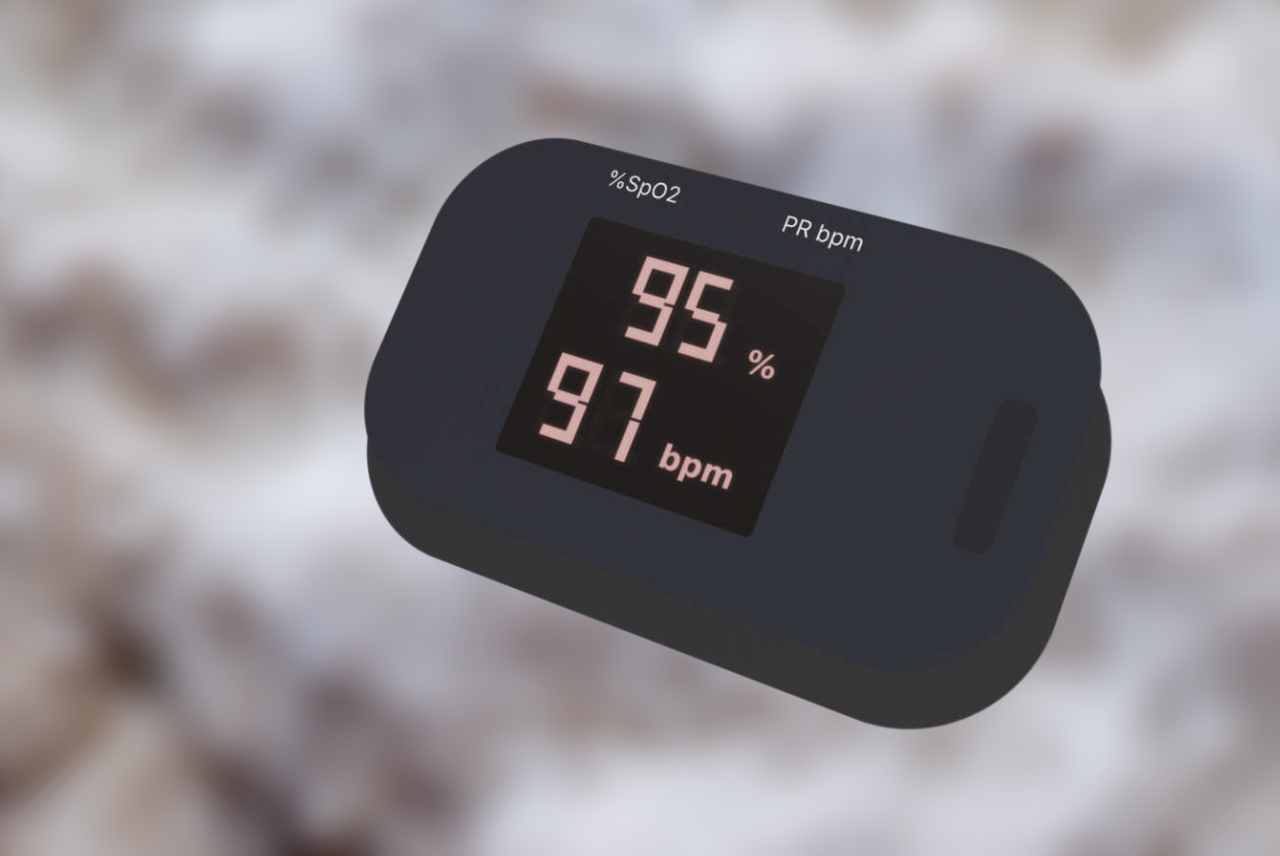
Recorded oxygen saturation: 95 %
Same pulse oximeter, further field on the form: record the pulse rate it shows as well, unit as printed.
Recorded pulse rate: 97 bpm
